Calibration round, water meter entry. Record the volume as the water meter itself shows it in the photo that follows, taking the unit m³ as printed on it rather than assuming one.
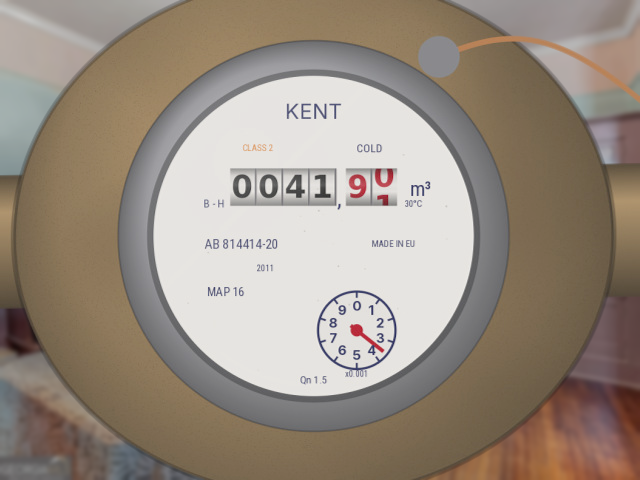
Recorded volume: 41.903 m³
